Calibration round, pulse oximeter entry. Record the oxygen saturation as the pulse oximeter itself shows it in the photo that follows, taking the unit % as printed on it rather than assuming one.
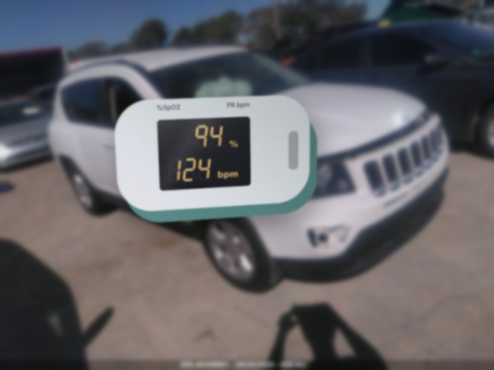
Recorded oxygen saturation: 94 %
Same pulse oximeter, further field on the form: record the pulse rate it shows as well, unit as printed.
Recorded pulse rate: 124 bpm
